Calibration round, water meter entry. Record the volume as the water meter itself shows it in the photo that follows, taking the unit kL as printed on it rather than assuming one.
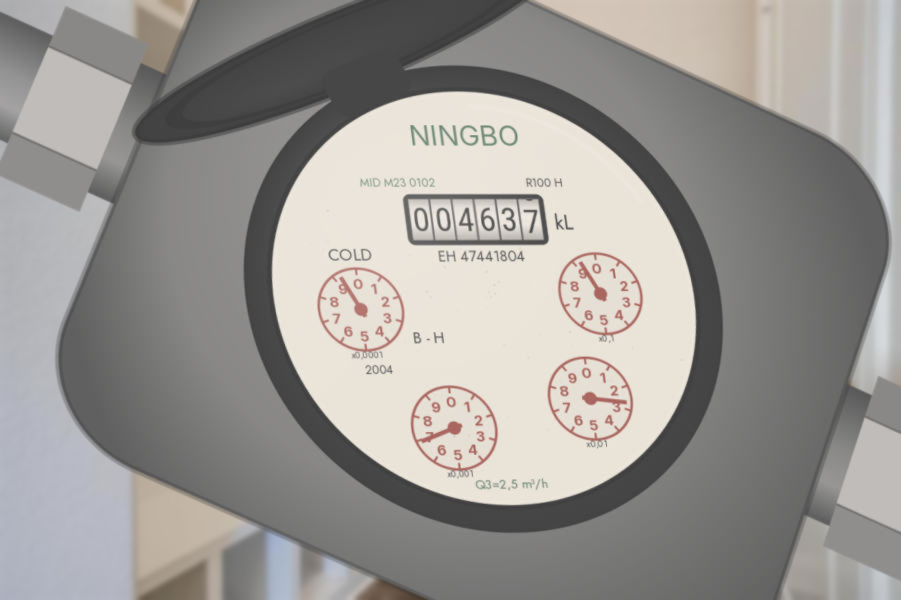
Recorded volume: 4636.9269 kL
